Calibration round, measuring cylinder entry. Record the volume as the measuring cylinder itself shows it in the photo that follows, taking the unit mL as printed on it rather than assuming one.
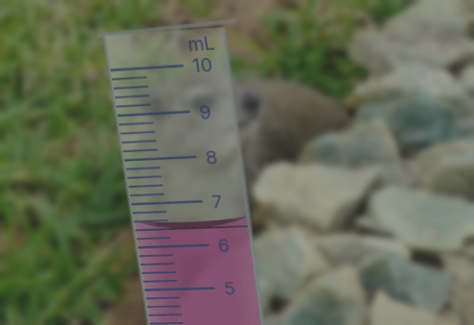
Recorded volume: 6.4 mL
